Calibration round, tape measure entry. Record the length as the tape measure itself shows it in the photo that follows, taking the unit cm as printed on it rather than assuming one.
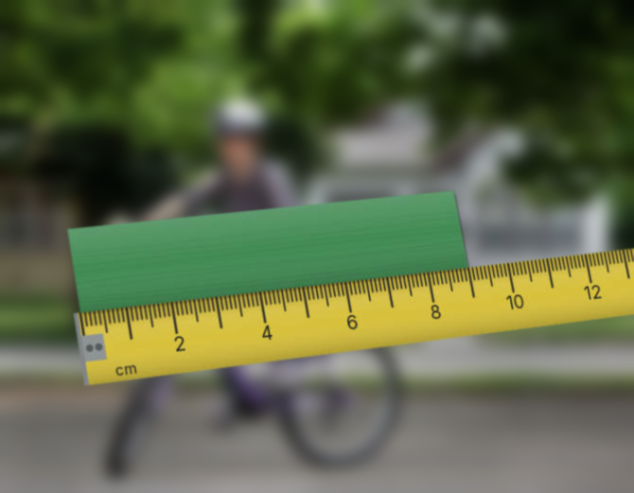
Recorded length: 9 cm
